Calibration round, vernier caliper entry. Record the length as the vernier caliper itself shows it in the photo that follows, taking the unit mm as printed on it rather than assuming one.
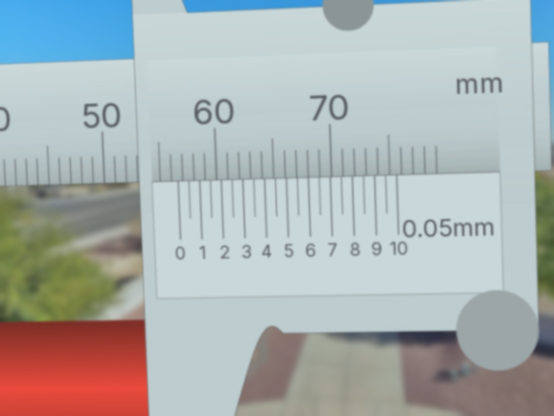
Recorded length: 56.6 mm
